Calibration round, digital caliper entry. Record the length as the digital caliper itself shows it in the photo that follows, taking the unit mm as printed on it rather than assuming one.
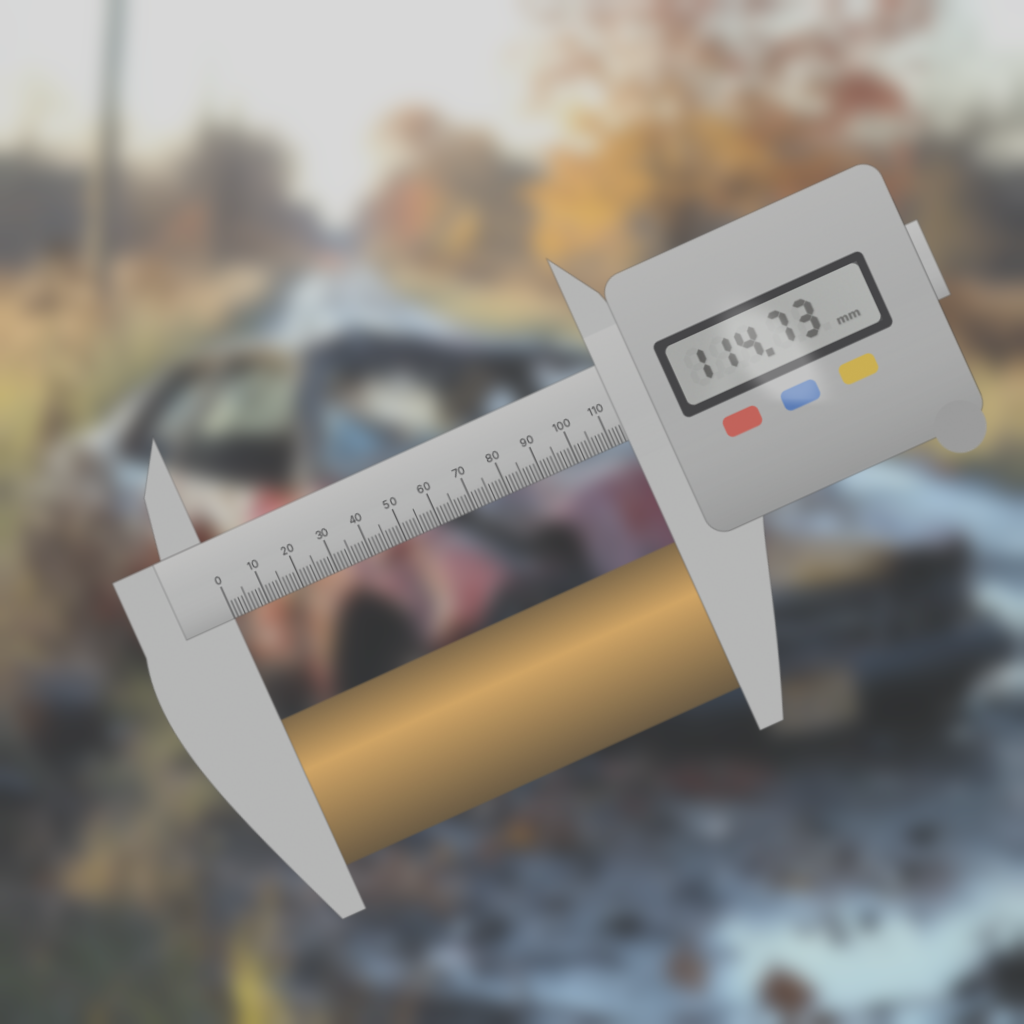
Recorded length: 114.73 mm
